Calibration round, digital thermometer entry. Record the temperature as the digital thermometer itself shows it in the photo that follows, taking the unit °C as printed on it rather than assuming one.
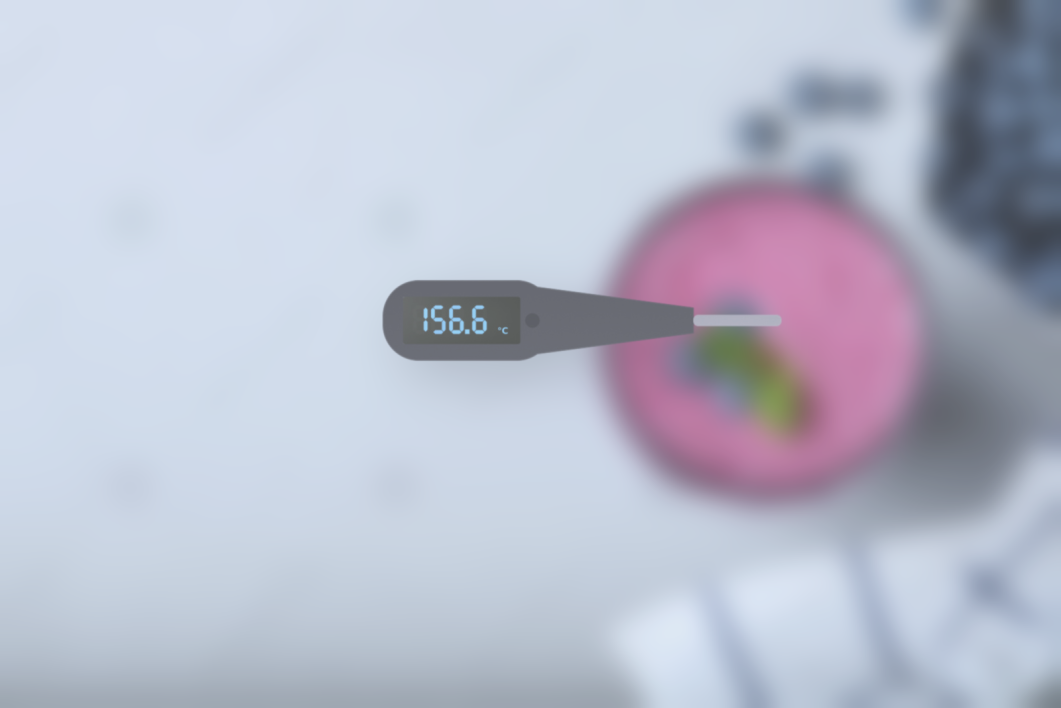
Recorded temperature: 156.6 °C
